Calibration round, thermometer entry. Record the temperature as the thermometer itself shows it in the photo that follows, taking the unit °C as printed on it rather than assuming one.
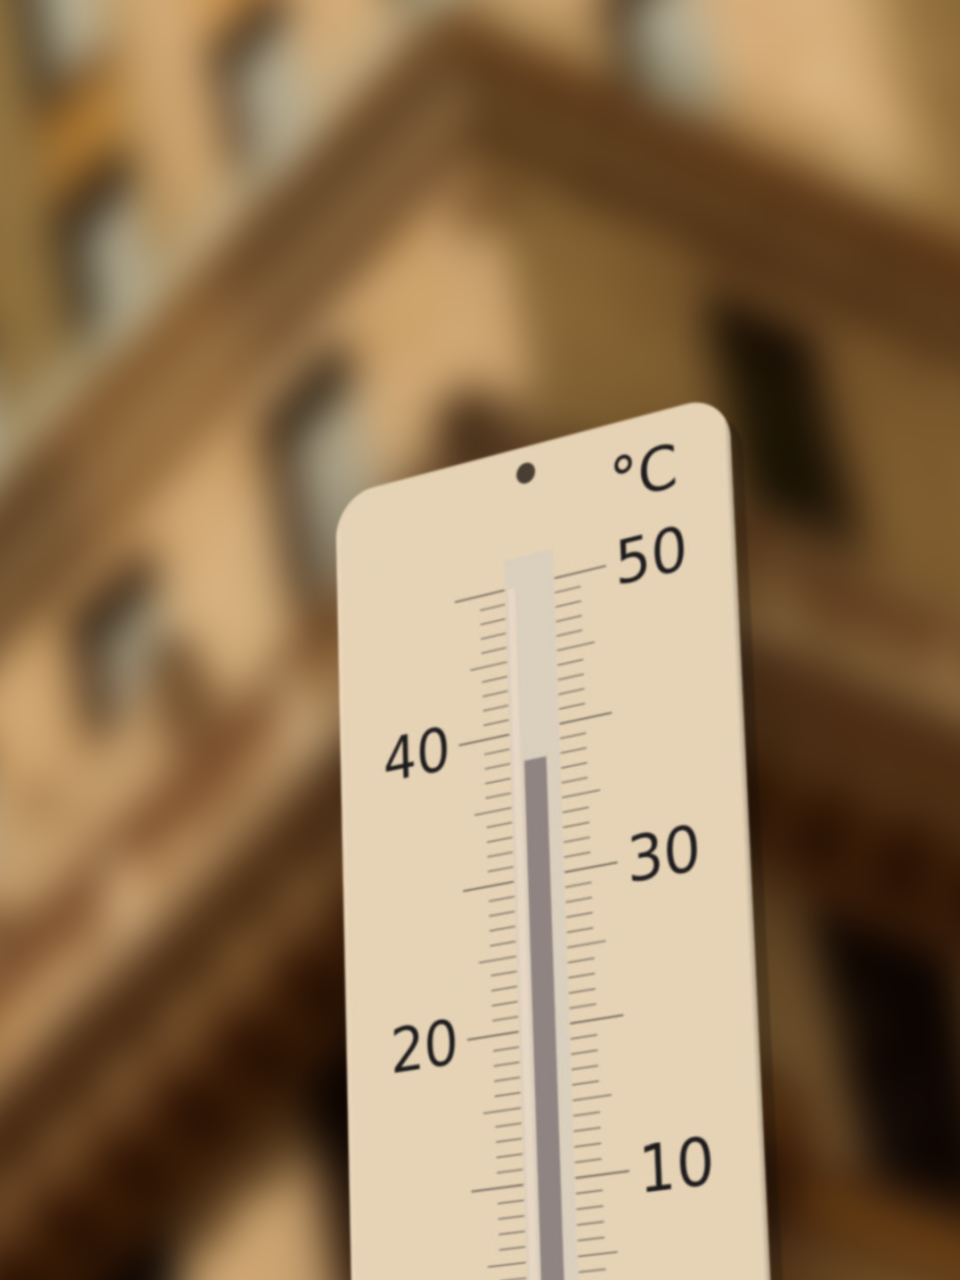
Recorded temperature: 38 °C
